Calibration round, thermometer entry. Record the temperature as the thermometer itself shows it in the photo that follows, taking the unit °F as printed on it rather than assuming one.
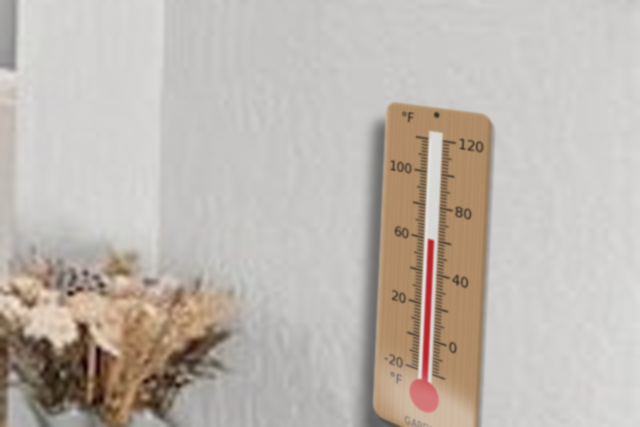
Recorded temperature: 60 °F
